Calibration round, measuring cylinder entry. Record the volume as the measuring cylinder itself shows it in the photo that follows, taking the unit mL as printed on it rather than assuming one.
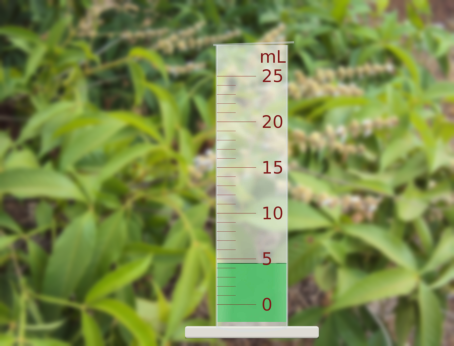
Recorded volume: 4.5 mL
